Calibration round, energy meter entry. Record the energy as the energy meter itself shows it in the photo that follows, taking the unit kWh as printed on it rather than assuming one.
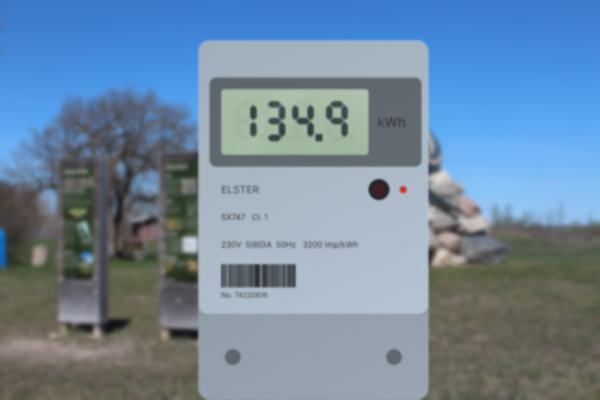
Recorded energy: 134.9 kWh
